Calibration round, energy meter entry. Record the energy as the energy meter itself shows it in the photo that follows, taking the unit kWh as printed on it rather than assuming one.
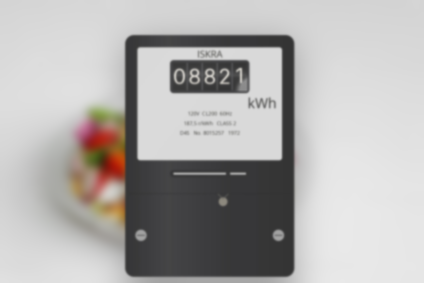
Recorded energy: 8821 kWh
